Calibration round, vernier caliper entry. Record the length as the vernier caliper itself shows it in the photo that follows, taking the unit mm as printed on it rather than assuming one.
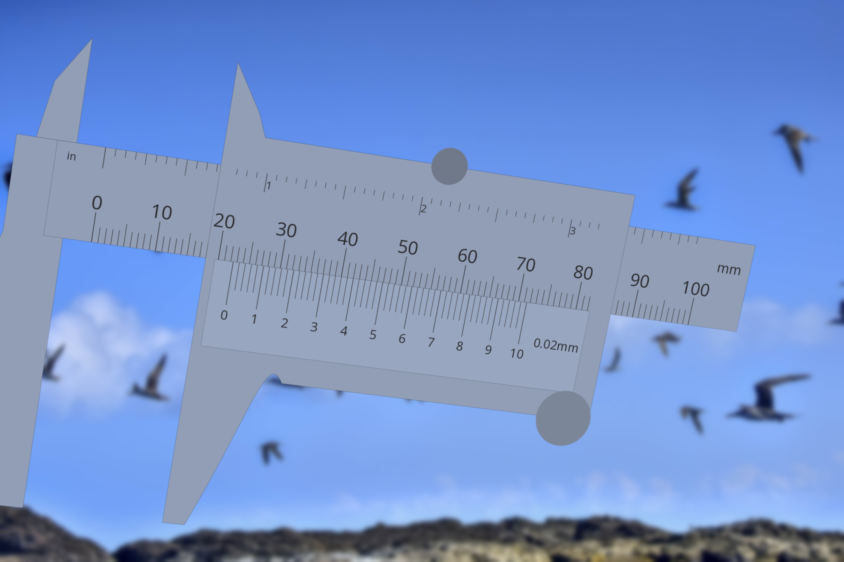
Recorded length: 22.4 mm
